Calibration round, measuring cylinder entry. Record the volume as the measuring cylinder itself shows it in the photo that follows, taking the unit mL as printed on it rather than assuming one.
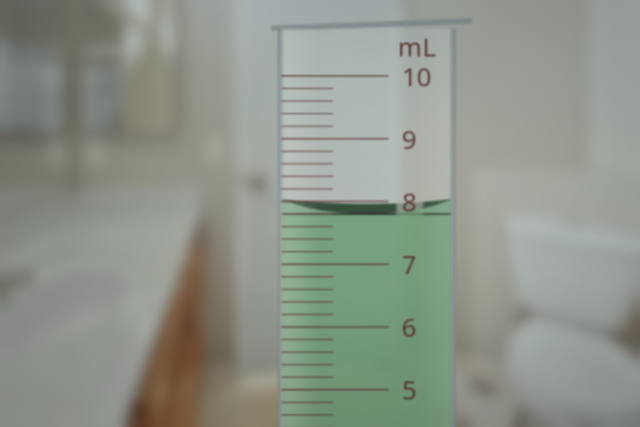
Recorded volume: 7.8 mL
